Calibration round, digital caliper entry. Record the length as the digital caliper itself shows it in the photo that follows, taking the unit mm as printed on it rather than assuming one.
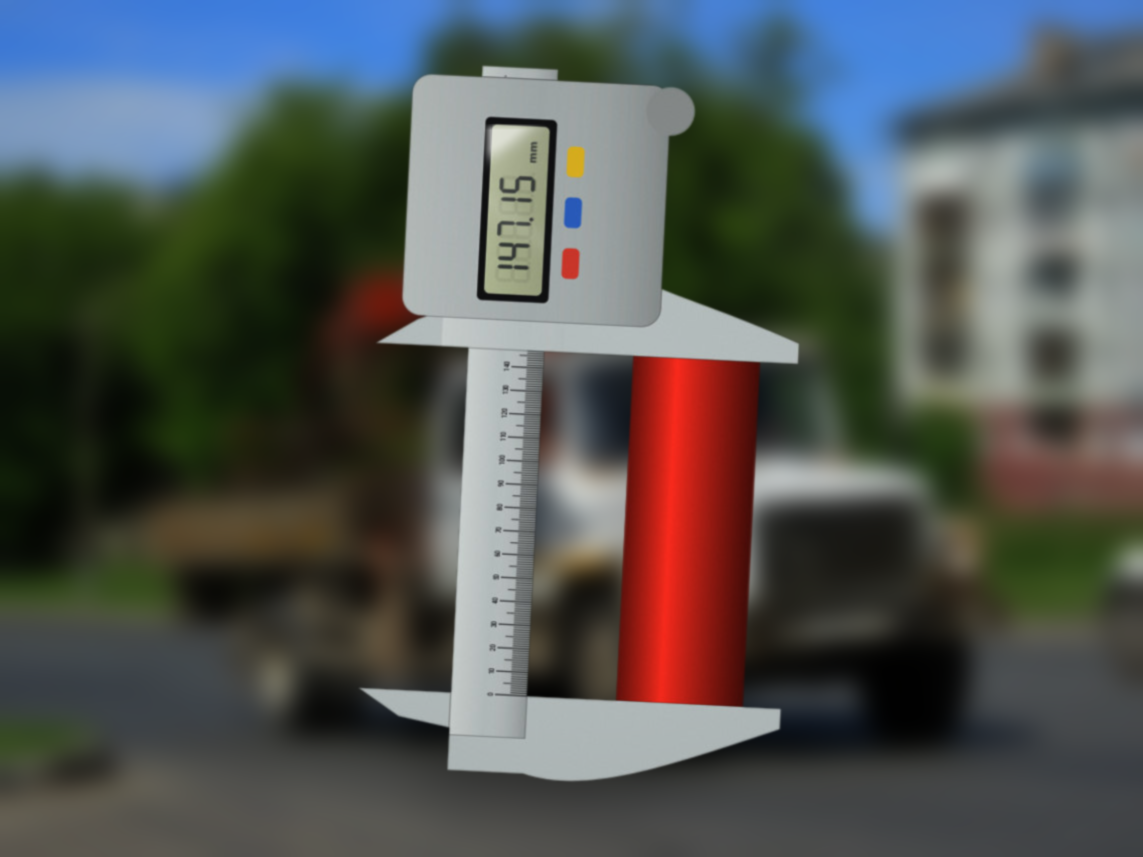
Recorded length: 147.15 mm
